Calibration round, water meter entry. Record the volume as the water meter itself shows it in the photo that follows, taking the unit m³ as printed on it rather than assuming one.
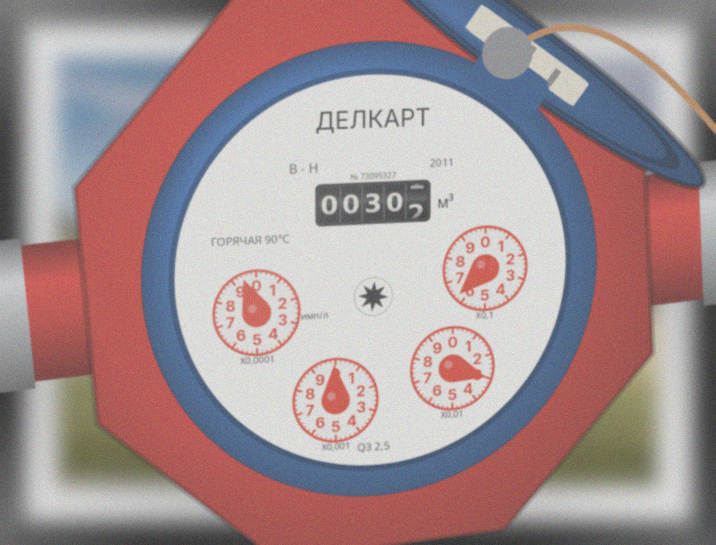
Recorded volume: 301.6299 m³
